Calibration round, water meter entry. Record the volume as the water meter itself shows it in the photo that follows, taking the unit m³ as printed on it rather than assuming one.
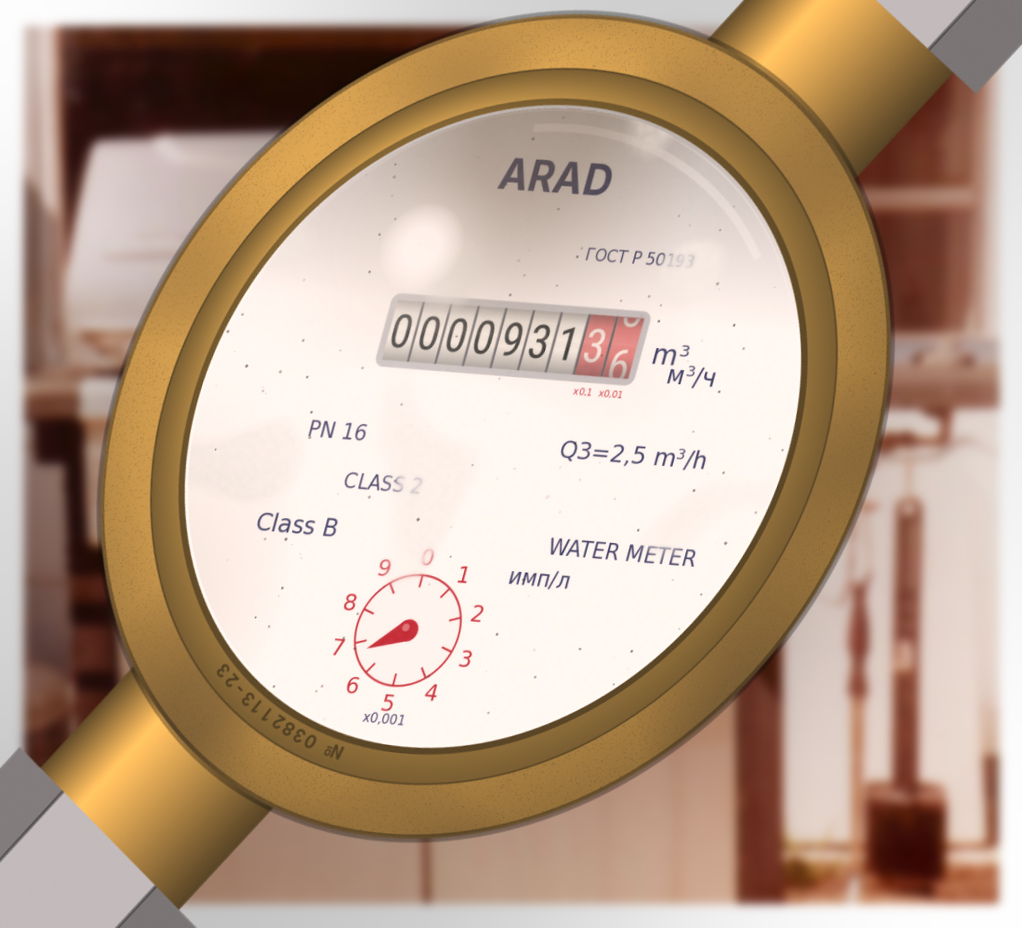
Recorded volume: 931.356 m³
